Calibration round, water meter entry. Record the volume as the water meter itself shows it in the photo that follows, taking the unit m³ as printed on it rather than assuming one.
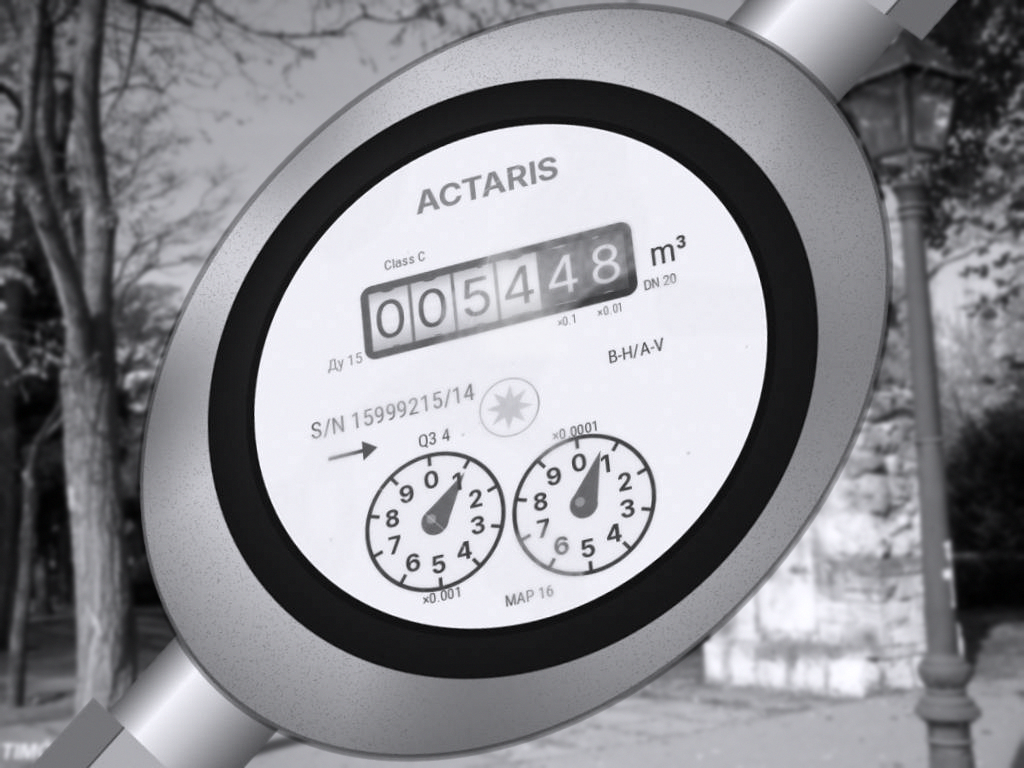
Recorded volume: 54.4810 m³
